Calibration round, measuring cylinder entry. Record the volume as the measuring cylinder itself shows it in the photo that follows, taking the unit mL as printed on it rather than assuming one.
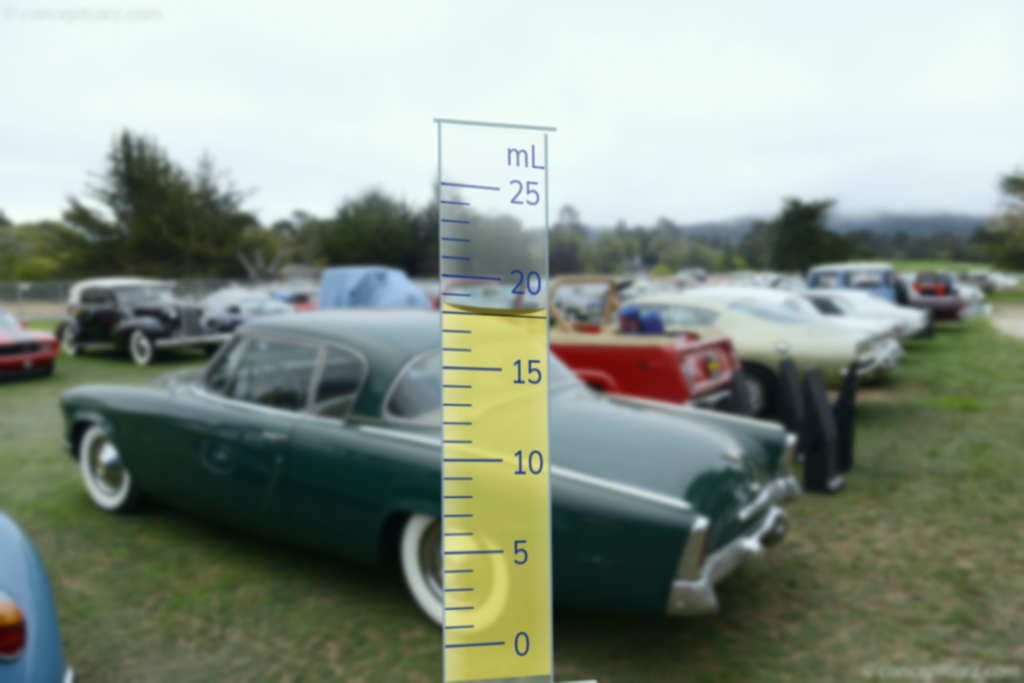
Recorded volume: 18 mL
